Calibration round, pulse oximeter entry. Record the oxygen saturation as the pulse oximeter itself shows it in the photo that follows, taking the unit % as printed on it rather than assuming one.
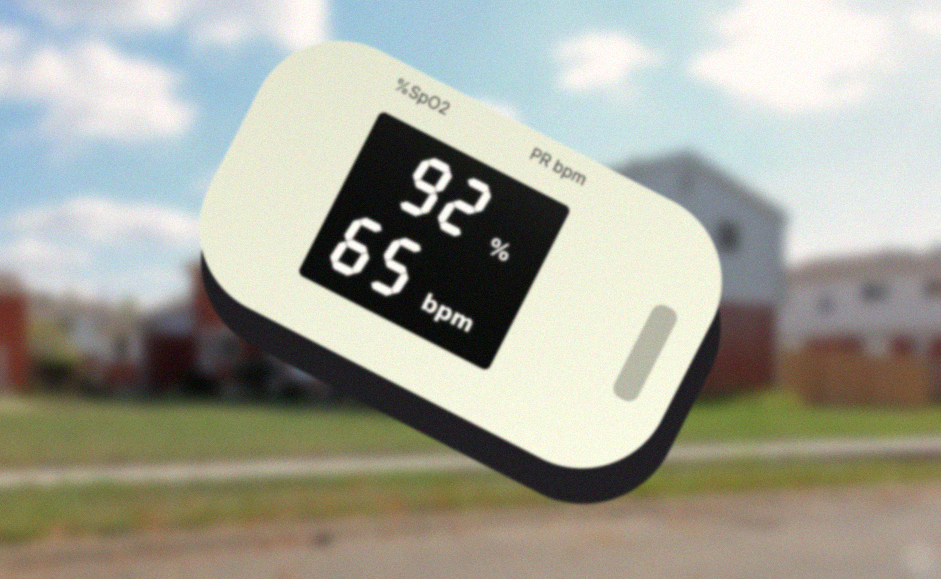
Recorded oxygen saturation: 92 %
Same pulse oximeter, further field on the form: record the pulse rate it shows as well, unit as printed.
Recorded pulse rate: 65 bpm
